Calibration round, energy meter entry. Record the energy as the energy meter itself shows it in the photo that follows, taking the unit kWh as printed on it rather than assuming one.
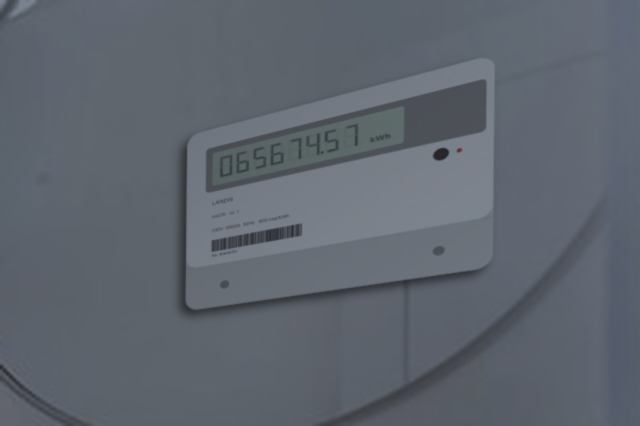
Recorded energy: 65674.57 kWh
